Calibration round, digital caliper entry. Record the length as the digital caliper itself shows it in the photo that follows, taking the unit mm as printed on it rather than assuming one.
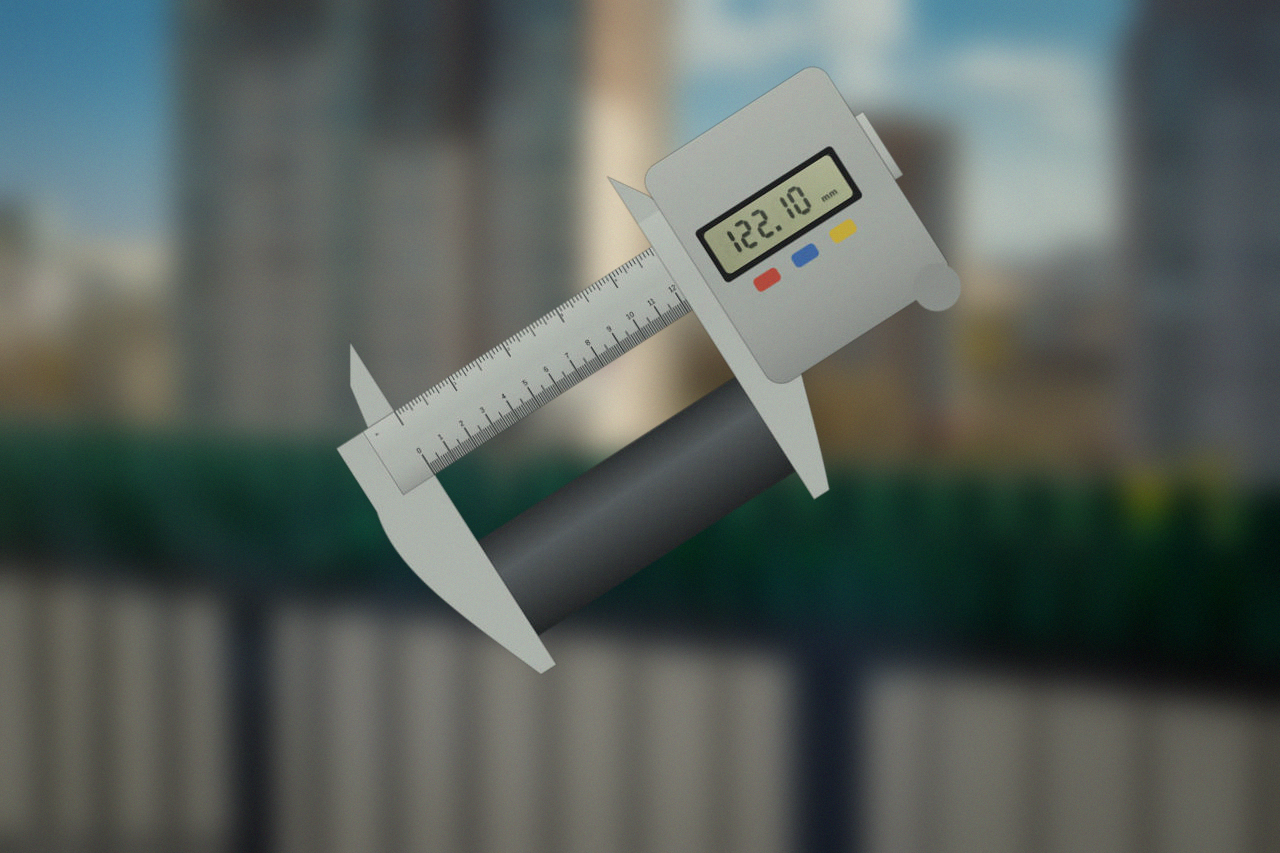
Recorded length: 122.10 mm
